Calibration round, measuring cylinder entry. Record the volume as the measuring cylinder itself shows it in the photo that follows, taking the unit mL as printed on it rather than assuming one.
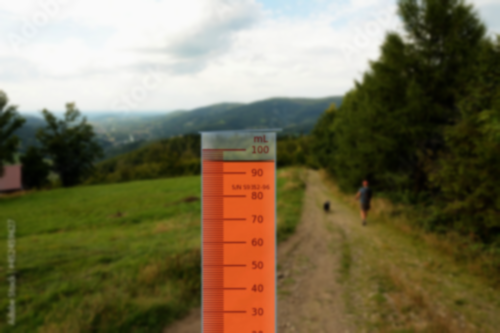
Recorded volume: 95 mL
